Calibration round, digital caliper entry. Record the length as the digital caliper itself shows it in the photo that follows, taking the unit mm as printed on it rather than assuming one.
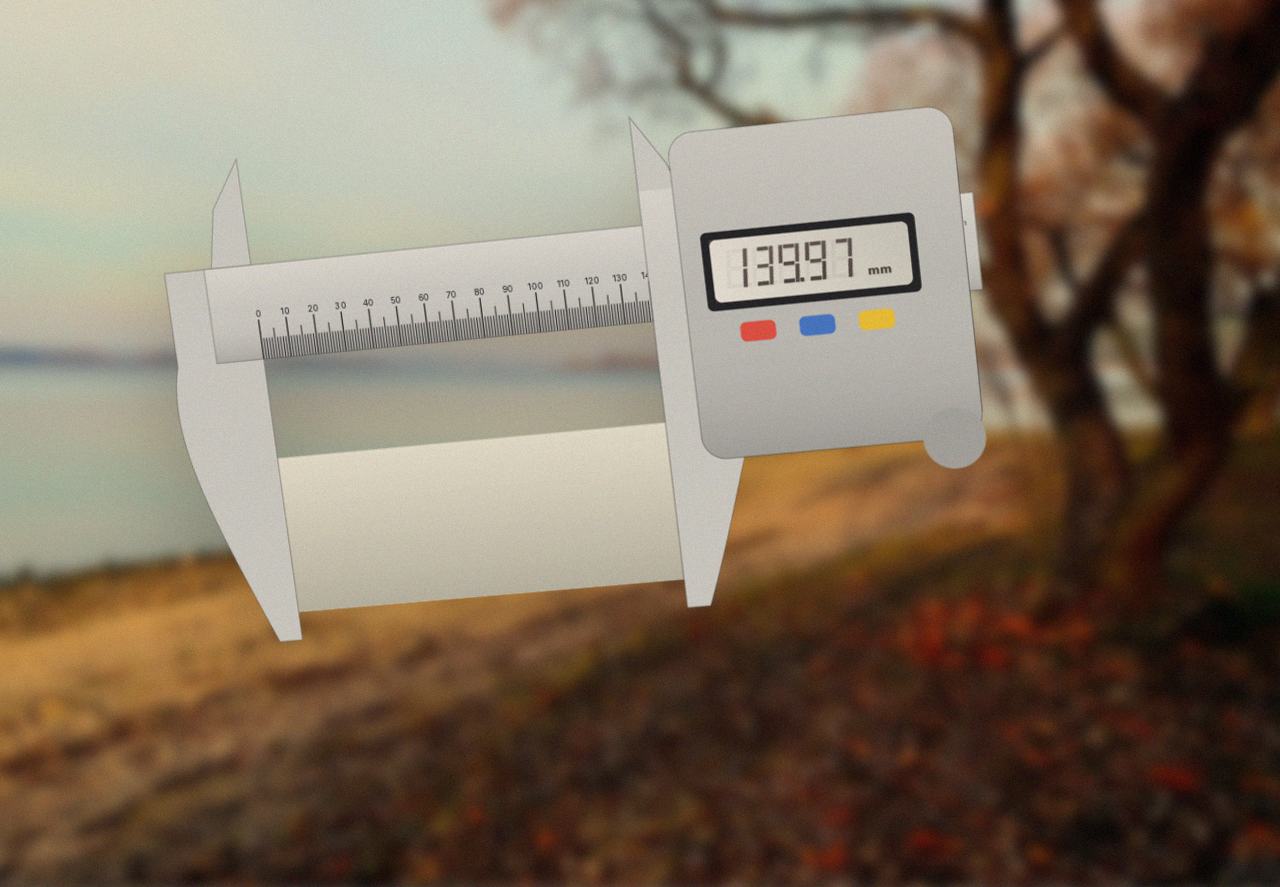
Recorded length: 139.97 mm
